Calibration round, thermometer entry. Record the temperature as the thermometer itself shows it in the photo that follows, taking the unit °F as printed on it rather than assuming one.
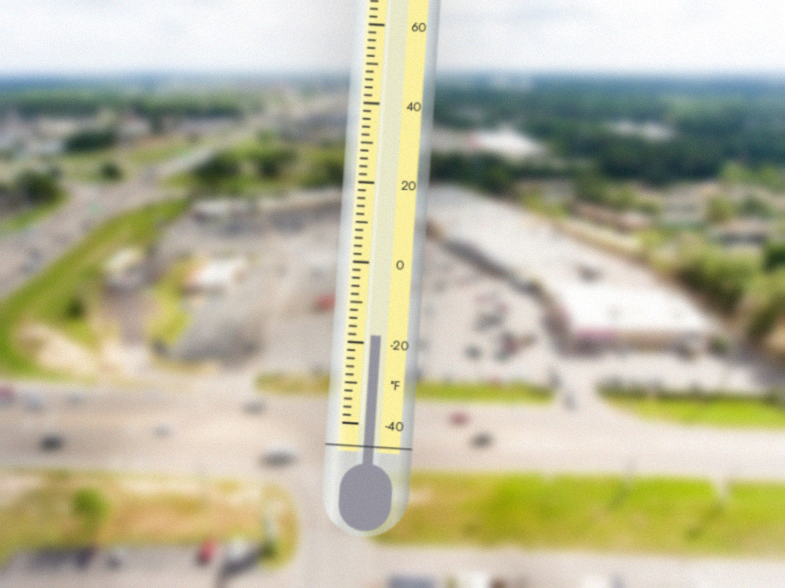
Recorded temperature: -18 °F
